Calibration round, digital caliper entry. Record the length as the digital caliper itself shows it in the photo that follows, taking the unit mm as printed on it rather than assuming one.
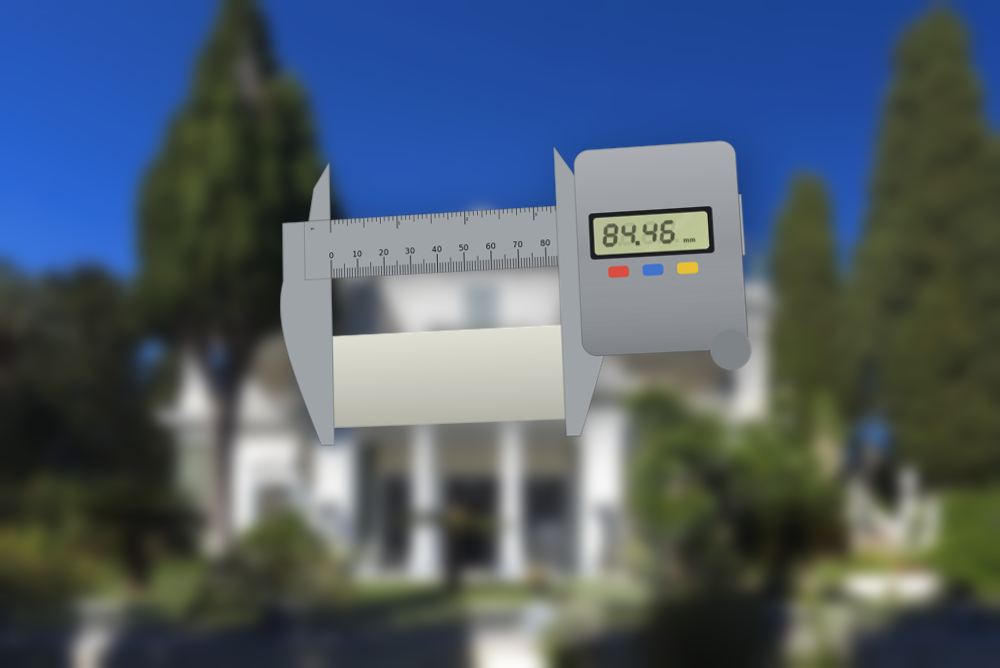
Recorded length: 84.46 mm
